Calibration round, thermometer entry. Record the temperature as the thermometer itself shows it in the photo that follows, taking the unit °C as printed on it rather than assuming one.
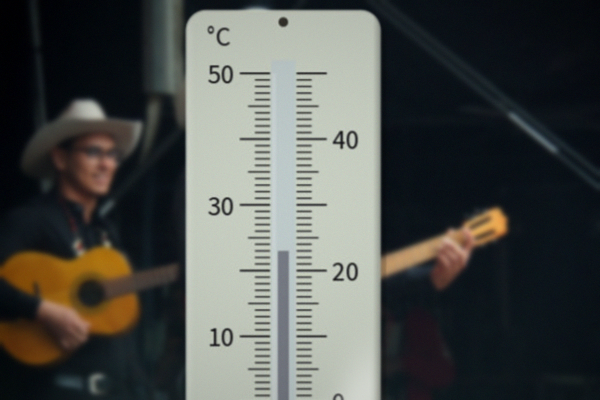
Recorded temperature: 23 °C
